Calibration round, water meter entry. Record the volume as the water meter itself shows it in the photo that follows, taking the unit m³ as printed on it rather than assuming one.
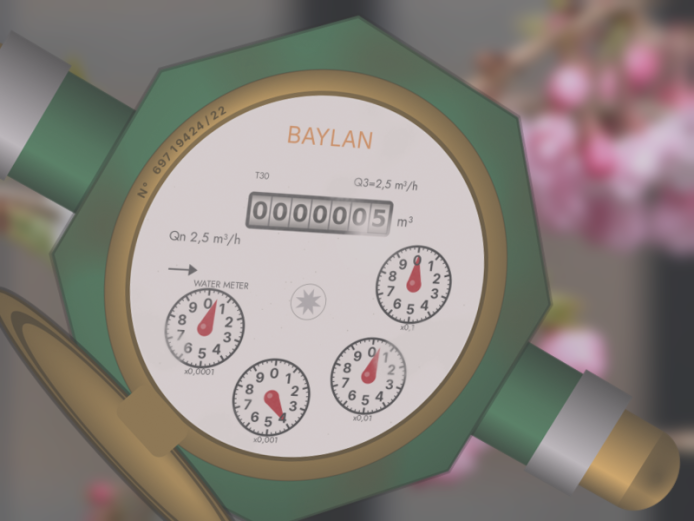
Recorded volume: 5.0040 m³
